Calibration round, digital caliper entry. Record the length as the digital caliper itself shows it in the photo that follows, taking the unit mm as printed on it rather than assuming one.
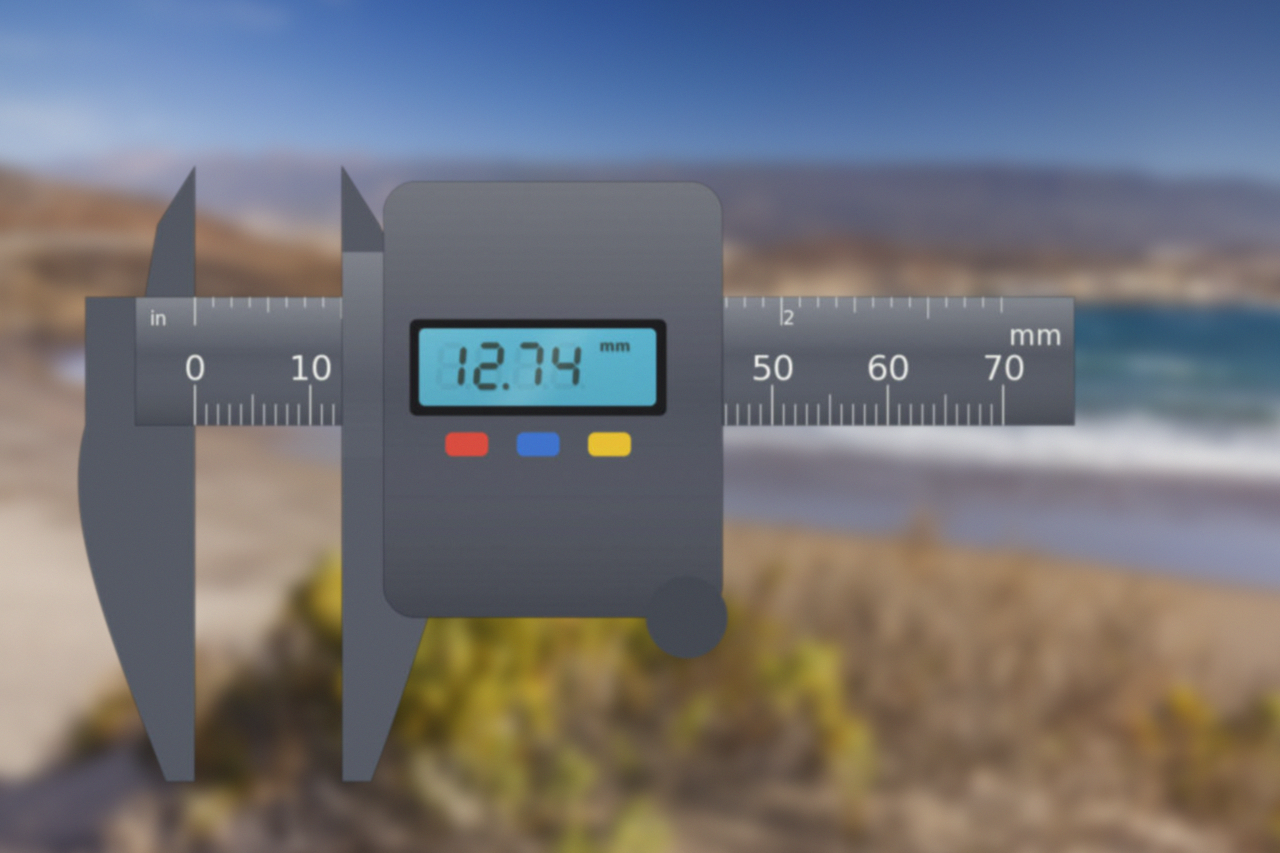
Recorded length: 12.74 mm
